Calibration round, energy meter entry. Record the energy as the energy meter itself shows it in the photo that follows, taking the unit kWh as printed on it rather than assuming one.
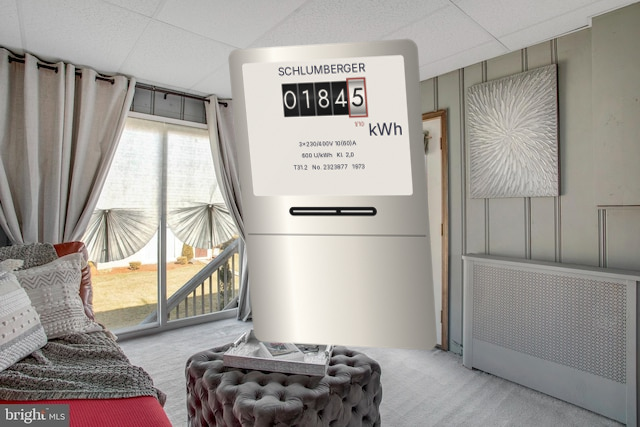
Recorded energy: 184.5 kWh
